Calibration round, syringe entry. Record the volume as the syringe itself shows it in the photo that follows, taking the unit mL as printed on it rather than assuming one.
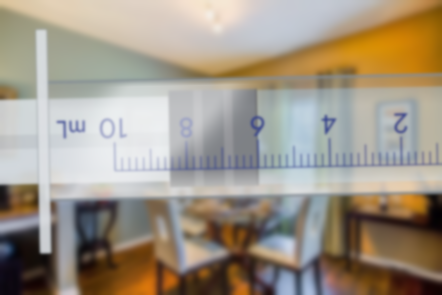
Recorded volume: 6 mL
